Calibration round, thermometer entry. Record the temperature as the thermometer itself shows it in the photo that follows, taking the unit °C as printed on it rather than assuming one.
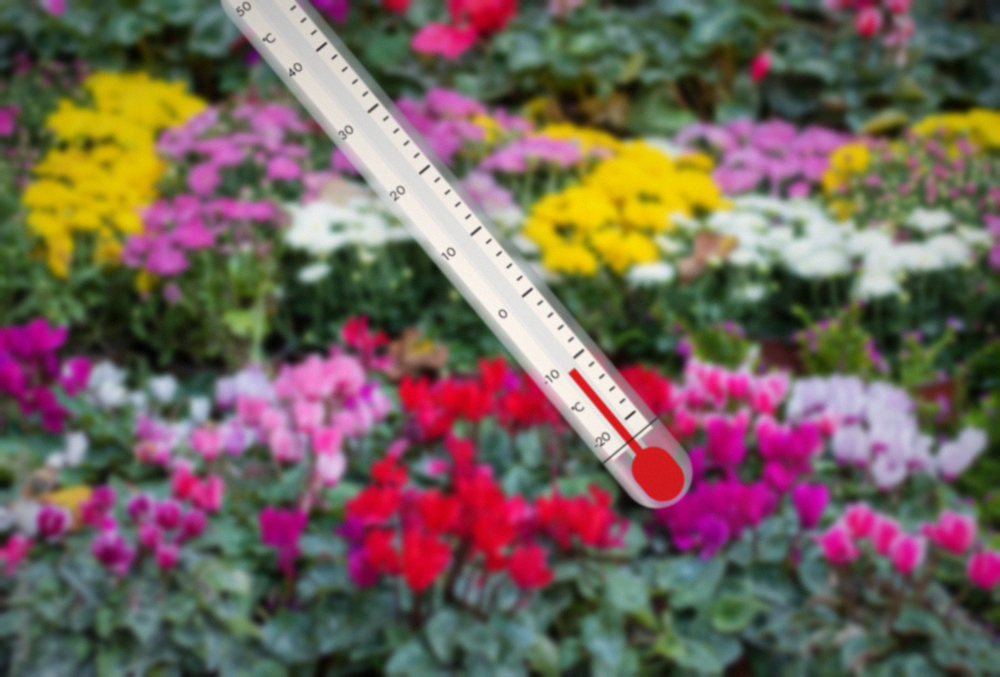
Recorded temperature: -11 °C
